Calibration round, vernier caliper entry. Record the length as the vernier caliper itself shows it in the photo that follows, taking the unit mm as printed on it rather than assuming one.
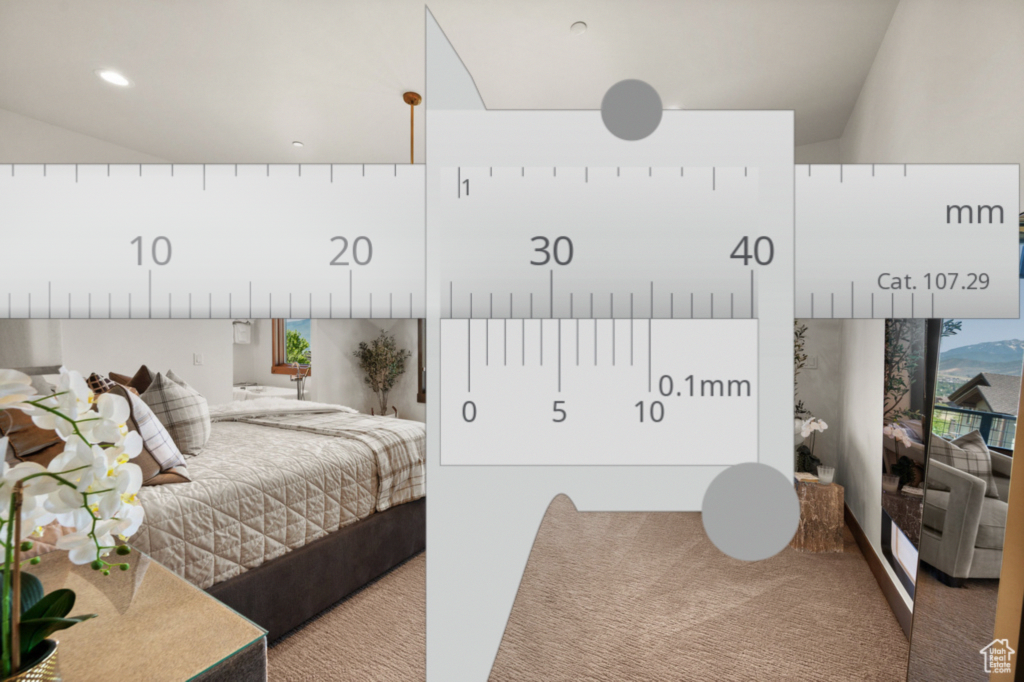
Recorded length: 25.9 mm
